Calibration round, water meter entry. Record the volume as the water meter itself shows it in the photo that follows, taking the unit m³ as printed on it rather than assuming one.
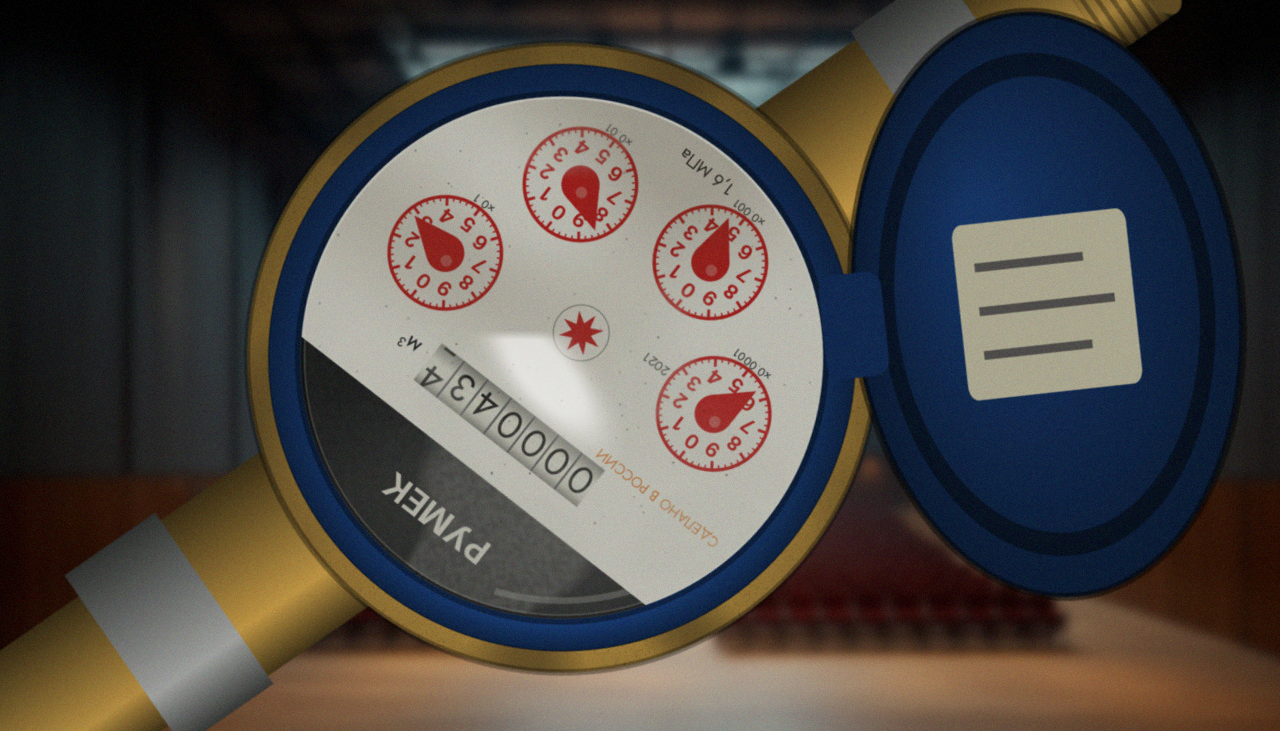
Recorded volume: 434.2845 m³
